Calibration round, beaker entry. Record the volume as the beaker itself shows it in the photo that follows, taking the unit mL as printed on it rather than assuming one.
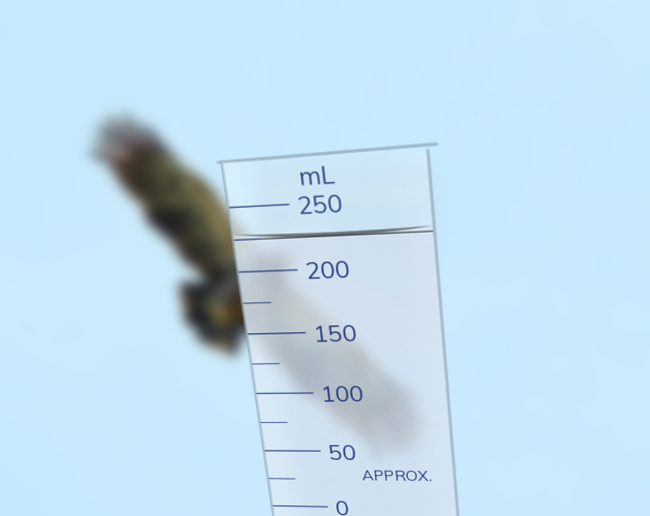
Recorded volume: 225 mL
